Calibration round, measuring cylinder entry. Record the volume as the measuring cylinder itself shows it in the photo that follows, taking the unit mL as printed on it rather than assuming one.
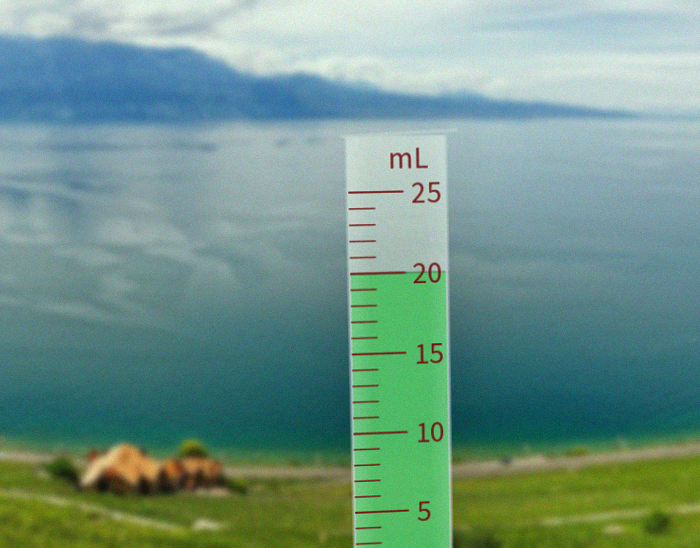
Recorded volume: 20 mL
